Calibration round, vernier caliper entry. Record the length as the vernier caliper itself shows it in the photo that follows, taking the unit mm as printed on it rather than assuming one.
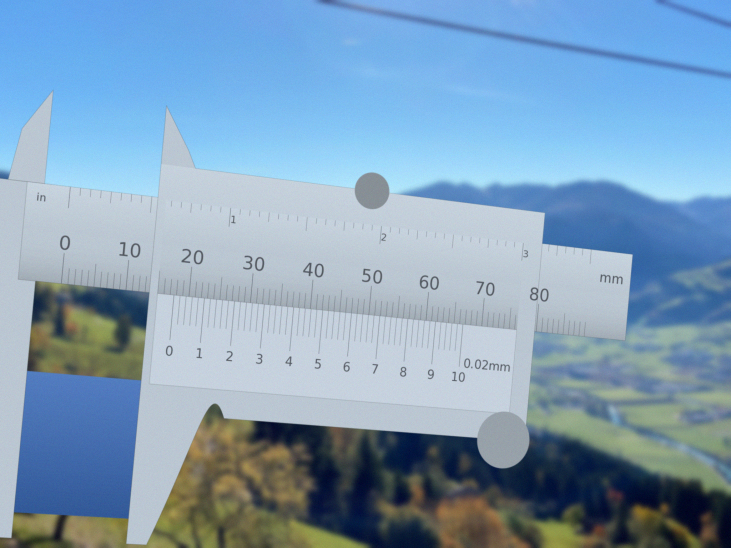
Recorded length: 17.6 mm
